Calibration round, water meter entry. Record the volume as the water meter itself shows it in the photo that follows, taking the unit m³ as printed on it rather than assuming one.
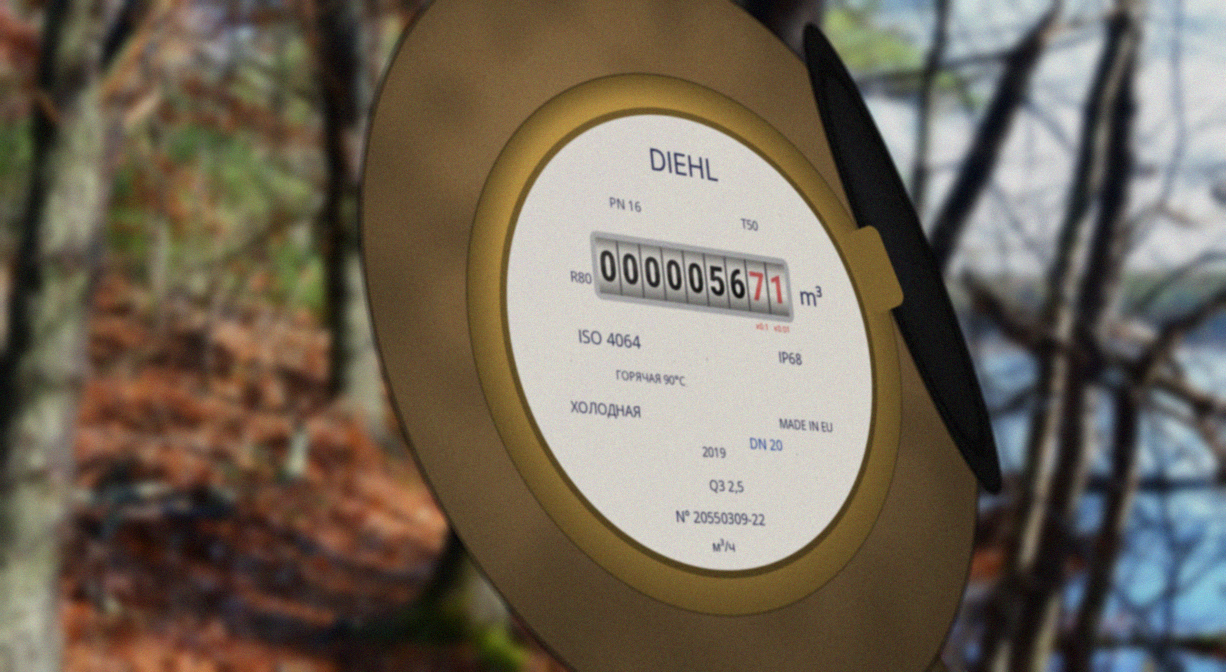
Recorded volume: 56.71 m³
